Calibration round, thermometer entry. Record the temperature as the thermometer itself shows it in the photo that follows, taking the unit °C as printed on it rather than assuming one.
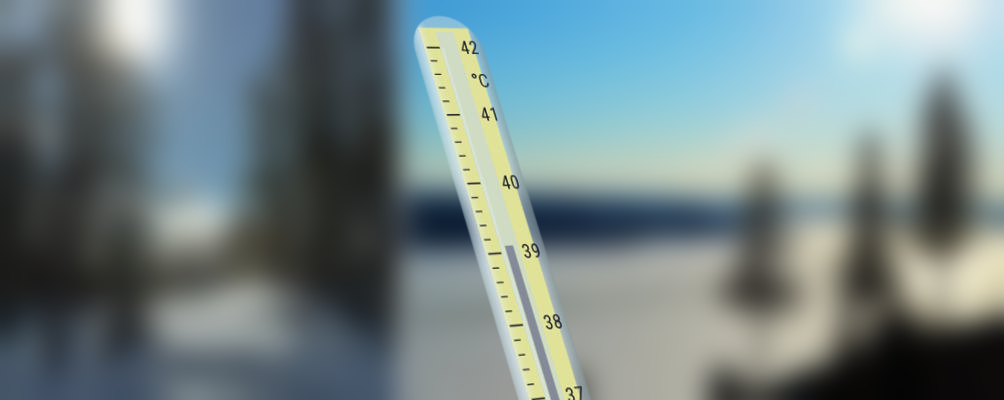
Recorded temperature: 39.1 °C
